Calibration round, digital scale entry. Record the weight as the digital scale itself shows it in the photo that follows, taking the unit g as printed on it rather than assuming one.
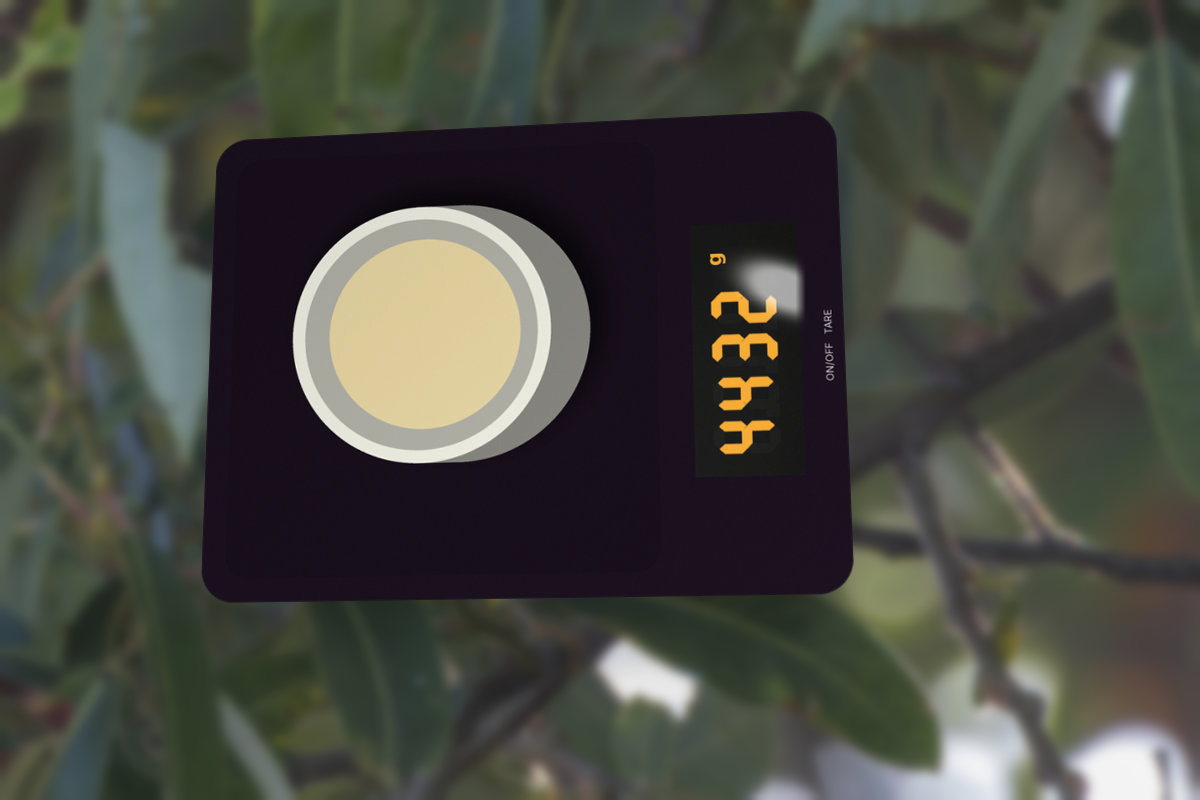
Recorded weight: 4432 g
